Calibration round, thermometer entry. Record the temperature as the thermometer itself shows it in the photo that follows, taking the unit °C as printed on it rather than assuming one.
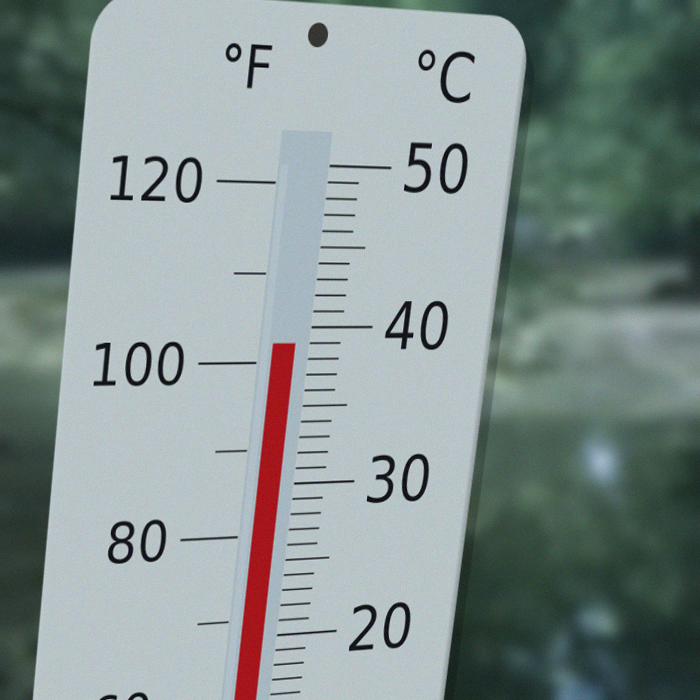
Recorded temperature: 39 °C
